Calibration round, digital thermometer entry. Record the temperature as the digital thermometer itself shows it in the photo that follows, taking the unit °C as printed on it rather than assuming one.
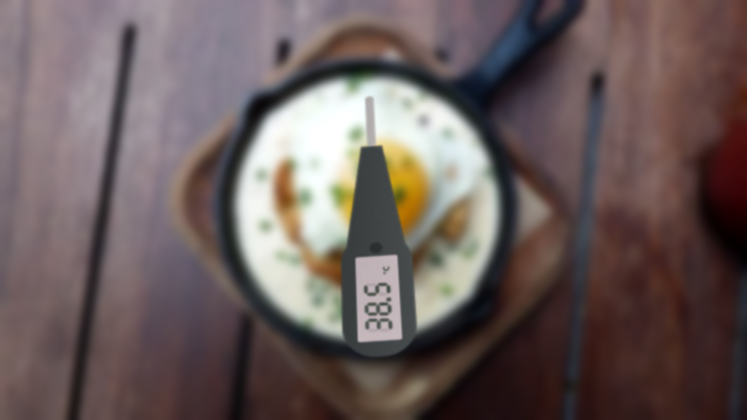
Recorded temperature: 38.5 °C
